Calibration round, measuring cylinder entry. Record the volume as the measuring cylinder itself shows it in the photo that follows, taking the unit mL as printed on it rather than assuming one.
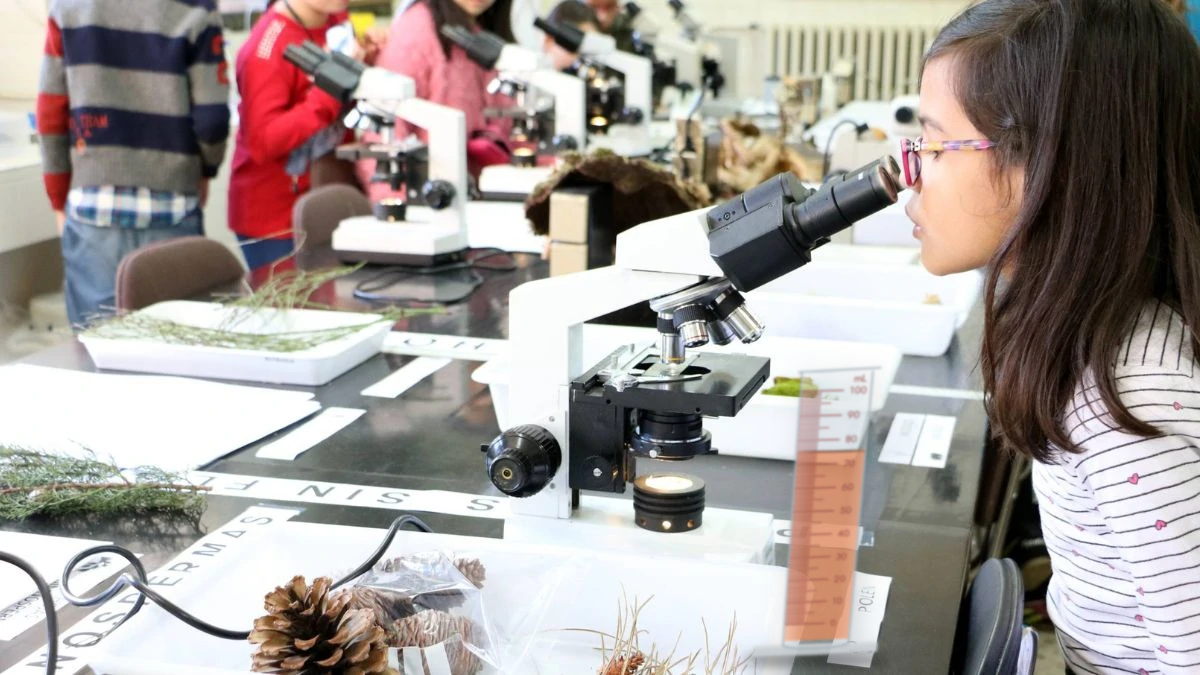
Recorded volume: 75 mL
